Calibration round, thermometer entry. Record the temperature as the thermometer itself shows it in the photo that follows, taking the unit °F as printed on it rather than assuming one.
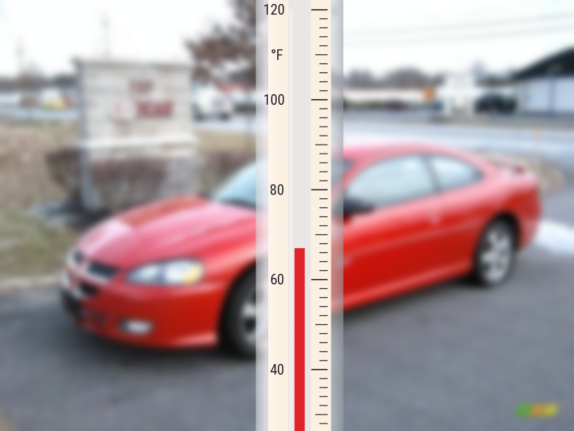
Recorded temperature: 67 °F
